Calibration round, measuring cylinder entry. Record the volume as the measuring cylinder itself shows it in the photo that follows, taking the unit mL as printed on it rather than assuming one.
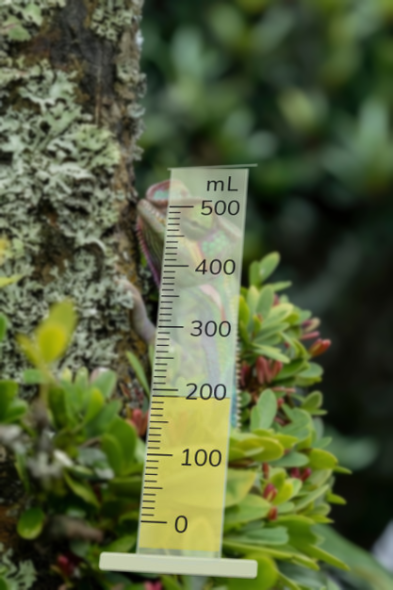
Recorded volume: 190 mL
